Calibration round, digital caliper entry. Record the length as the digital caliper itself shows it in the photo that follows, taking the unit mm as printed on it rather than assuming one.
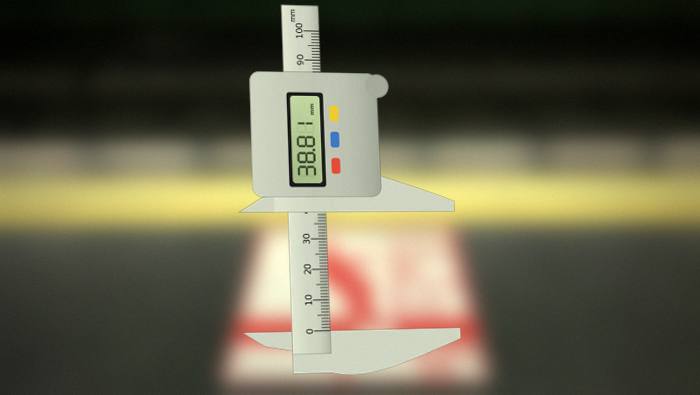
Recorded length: 38.81 mm
